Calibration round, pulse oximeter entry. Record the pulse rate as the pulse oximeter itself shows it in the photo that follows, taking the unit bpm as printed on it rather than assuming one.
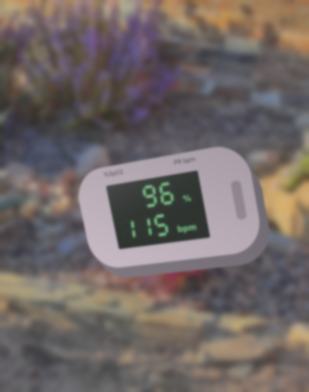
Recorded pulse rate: 115 bpm
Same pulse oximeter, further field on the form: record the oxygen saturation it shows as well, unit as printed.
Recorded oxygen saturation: 96 %
